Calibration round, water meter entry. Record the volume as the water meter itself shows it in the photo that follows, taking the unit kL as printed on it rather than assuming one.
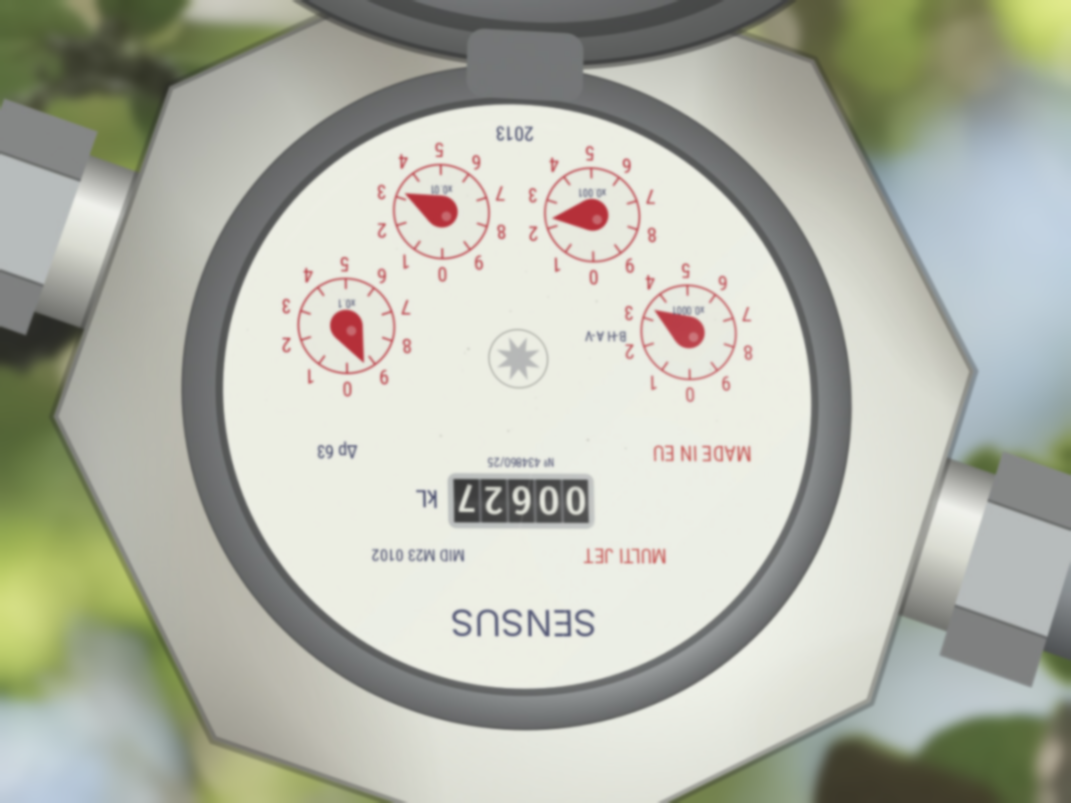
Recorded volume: 626.9323 kL
